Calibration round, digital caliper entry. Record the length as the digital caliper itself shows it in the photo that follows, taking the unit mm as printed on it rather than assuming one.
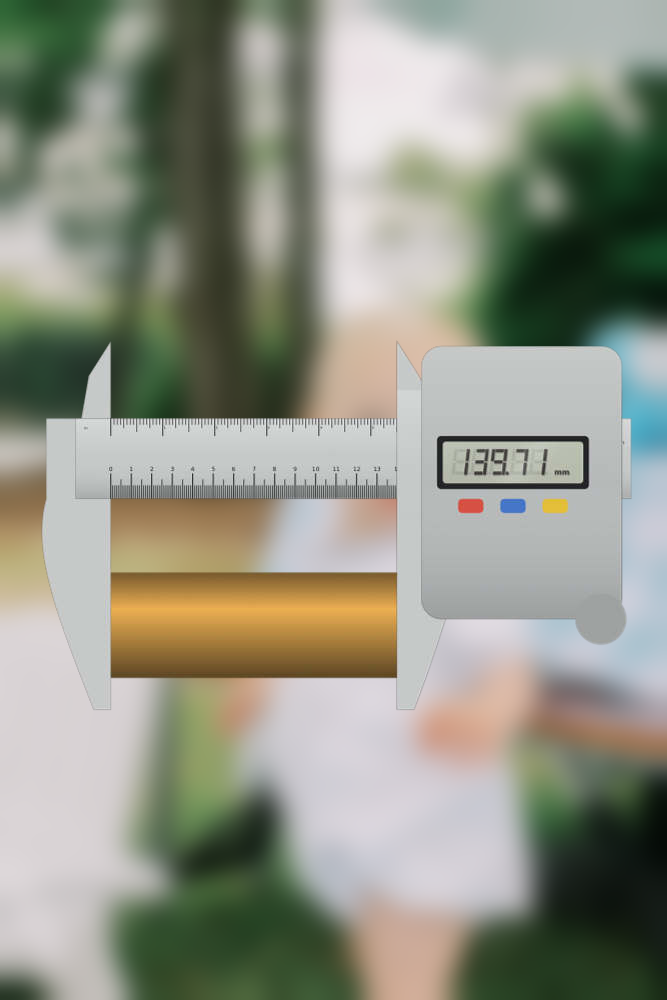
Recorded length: 139.71 mm
